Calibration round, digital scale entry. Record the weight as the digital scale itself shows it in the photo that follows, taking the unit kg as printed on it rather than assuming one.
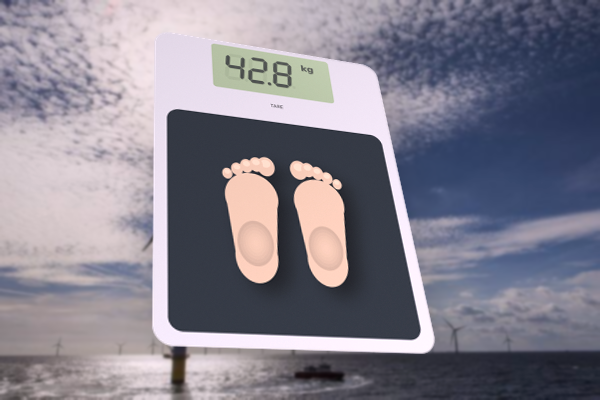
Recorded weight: 42.8 kg
